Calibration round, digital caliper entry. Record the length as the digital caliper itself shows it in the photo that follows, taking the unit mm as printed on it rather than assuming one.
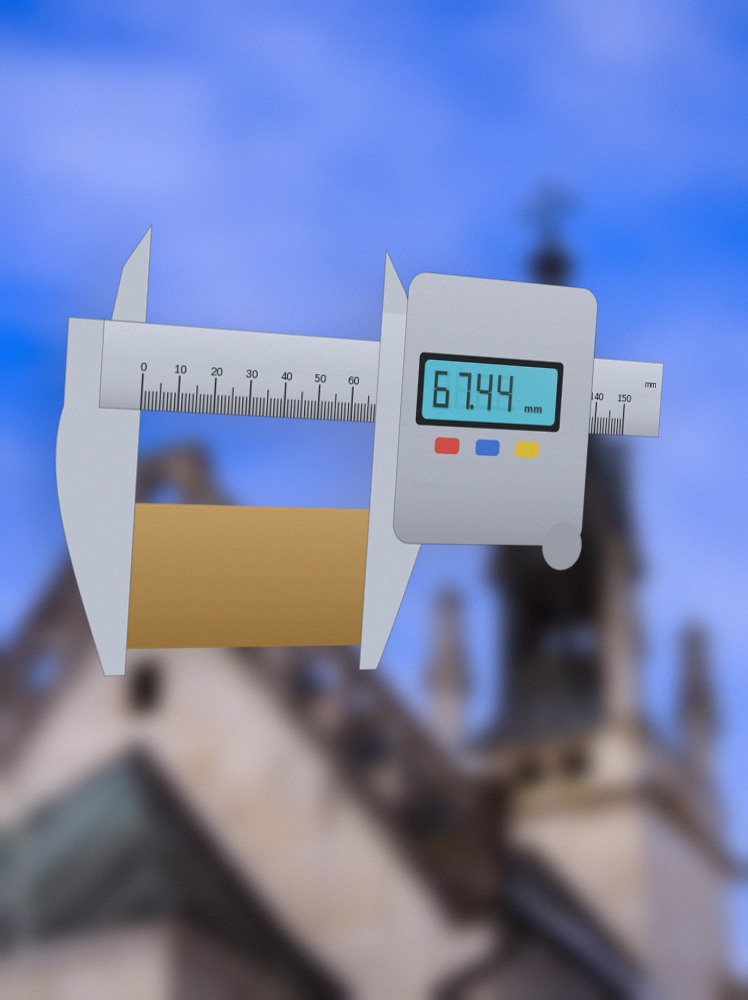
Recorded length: 67.44 mm
